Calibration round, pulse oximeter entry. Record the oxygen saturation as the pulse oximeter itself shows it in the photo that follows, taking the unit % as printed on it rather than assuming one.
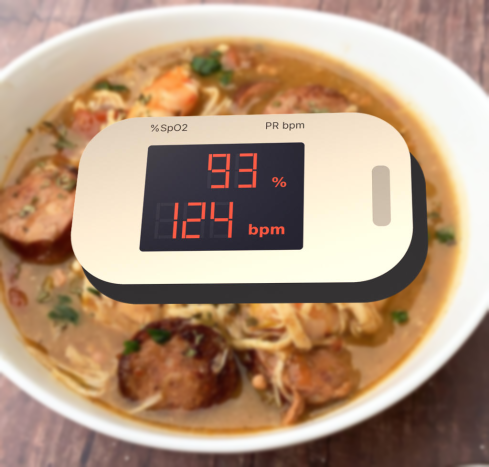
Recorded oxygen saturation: 93 %
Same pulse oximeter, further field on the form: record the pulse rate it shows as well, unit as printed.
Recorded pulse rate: 124 bpm
